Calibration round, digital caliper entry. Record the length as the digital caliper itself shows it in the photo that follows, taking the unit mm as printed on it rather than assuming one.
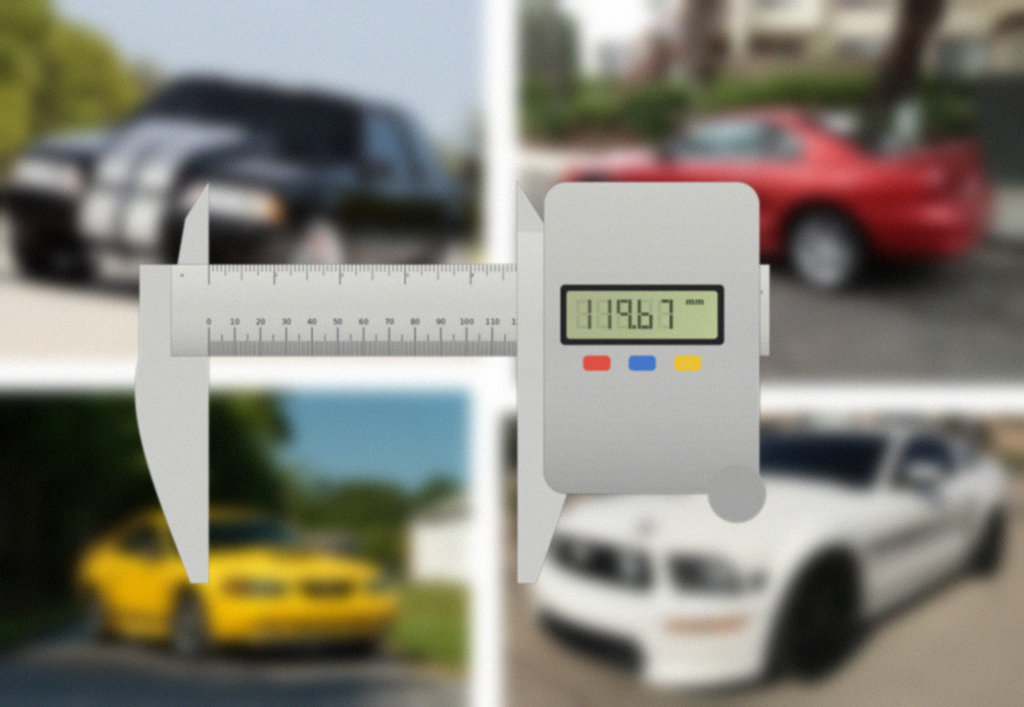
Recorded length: 119.67 mm
